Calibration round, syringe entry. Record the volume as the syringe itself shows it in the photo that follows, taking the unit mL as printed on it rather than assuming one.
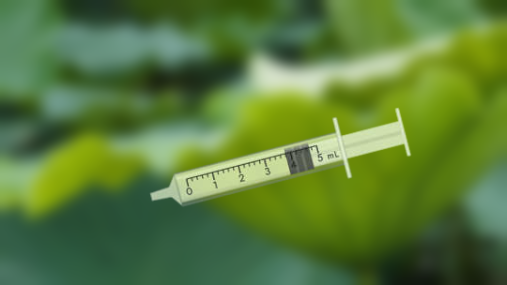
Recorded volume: 3.8 mL
